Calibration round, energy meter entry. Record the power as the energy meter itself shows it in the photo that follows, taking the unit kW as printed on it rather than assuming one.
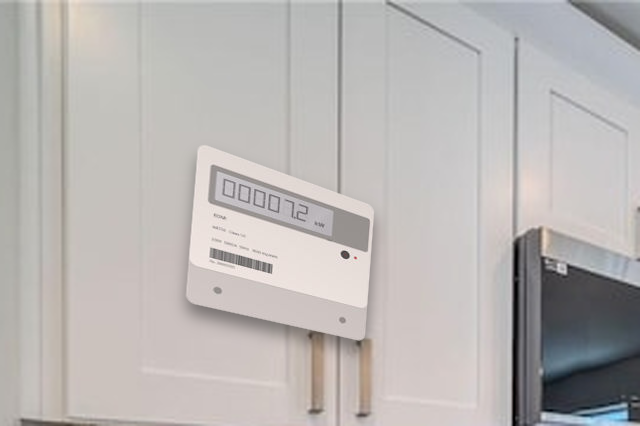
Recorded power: 7.2 kW
